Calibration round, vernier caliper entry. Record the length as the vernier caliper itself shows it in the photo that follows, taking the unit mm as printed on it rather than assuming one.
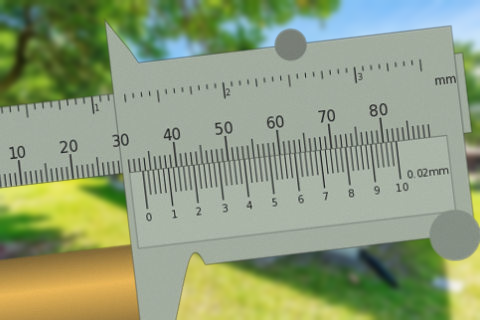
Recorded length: 33.5 mm
